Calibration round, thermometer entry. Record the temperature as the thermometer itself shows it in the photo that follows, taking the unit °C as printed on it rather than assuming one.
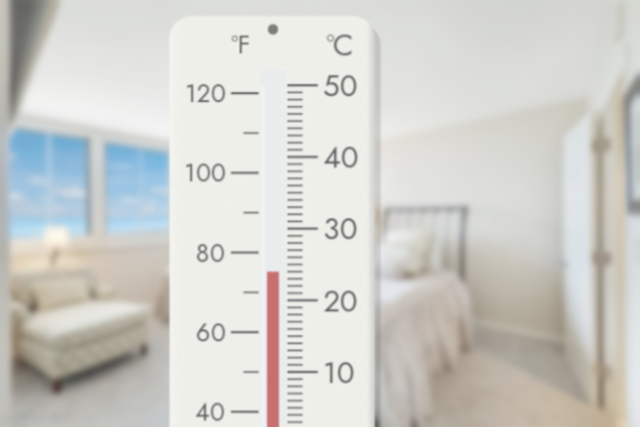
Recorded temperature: 24 °C
